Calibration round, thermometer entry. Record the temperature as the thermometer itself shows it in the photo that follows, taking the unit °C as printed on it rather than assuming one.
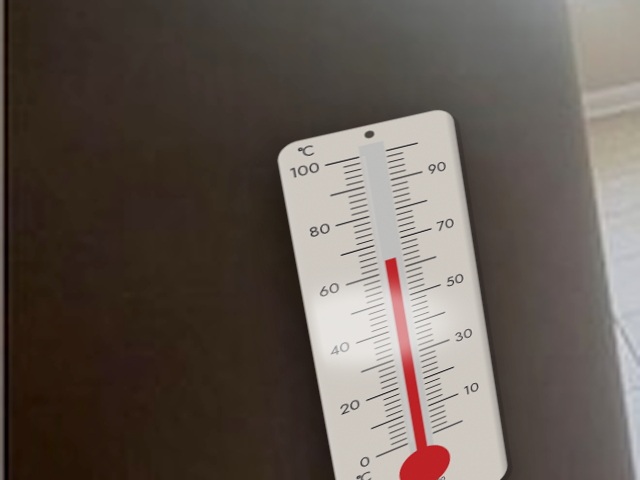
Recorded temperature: 64 °C
